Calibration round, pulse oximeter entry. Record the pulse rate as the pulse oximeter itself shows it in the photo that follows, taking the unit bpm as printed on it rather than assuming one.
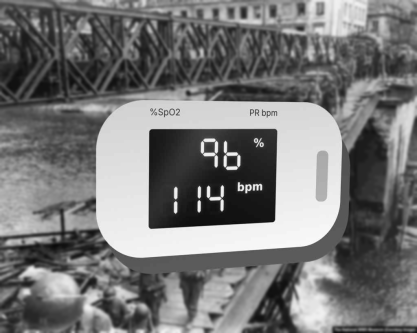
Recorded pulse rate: 114 bpm
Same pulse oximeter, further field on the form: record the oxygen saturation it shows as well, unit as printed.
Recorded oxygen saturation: 96 %
